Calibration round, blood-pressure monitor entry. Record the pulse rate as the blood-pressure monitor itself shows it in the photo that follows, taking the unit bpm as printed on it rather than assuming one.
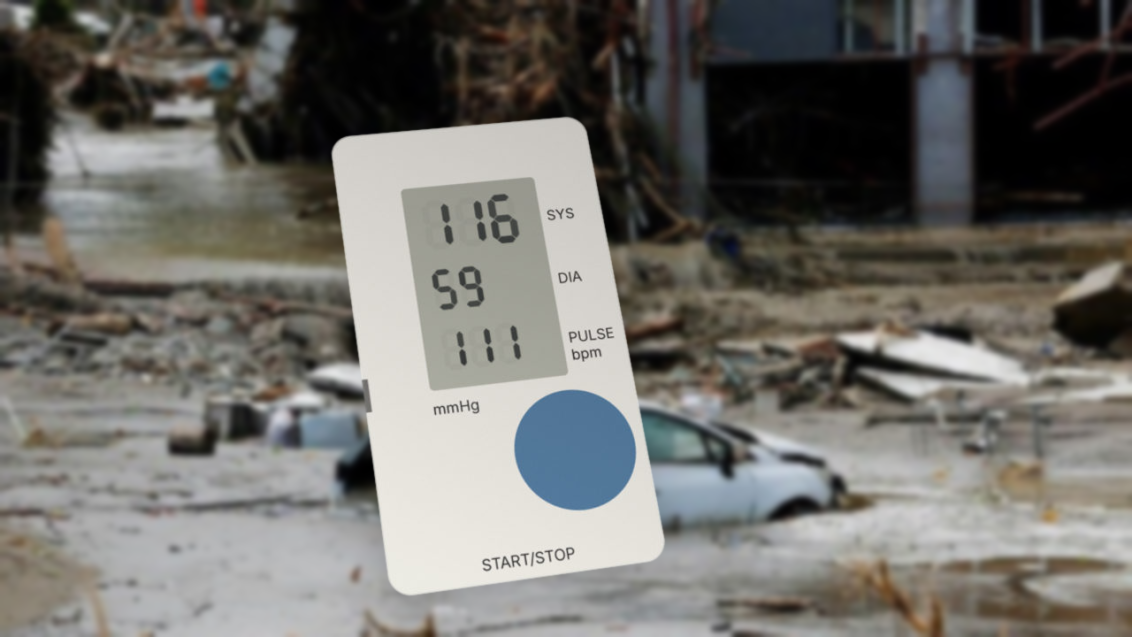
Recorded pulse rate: 111 bpm
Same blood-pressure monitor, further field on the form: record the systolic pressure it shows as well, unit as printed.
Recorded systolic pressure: 116 mmHg
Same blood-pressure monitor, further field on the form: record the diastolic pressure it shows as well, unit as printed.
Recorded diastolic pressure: 59 mmHg
